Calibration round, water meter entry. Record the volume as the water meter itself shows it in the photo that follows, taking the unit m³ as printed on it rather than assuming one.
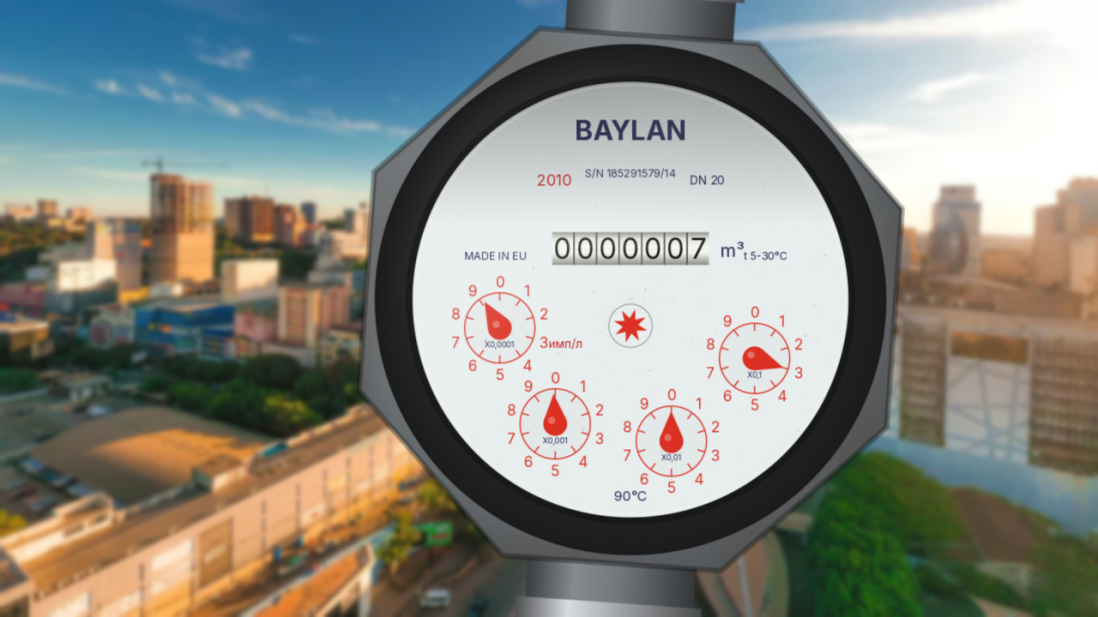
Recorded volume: 7.2999 m³
